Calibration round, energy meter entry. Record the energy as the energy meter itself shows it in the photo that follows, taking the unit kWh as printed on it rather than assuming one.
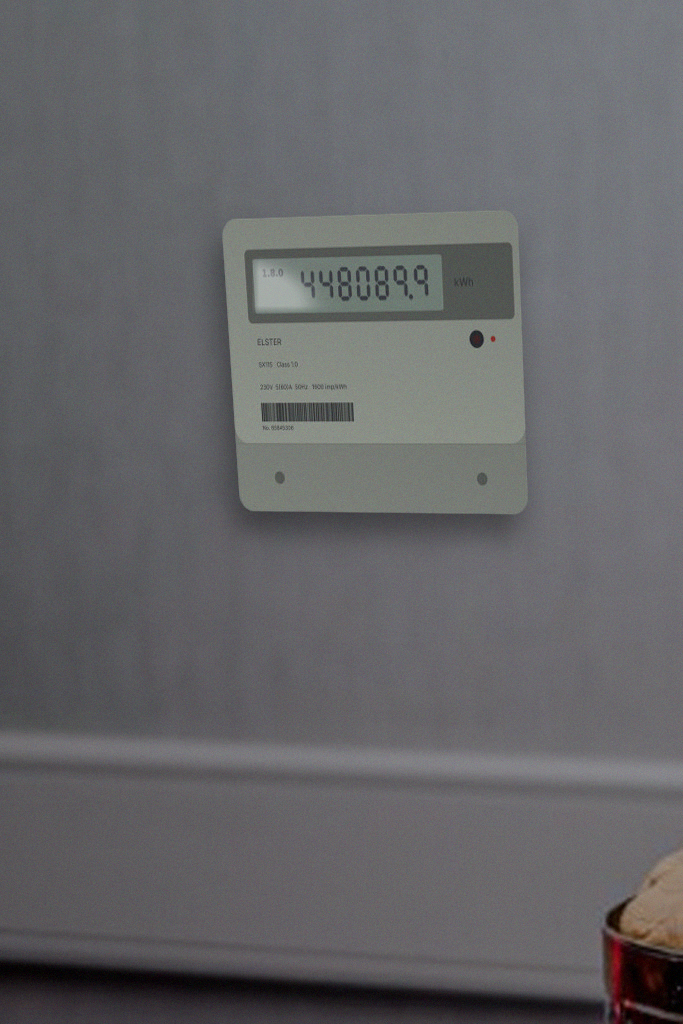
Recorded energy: 448089.9 kWh
